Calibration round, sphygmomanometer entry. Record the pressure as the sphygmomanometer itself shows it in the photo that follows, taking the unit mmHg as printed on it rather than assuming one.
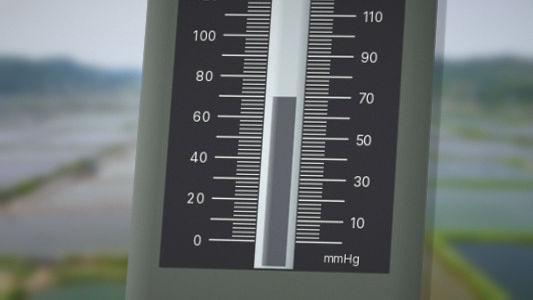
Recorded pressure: 70 mmHg
